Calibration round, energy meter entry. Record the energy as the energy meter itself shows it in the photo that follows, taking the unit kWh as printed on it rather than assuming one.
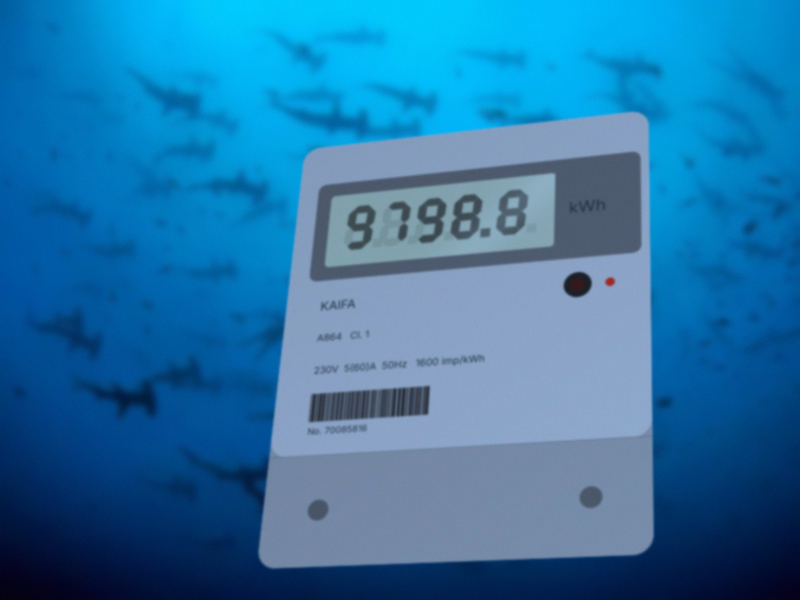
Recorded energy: 9798.8 kWh
